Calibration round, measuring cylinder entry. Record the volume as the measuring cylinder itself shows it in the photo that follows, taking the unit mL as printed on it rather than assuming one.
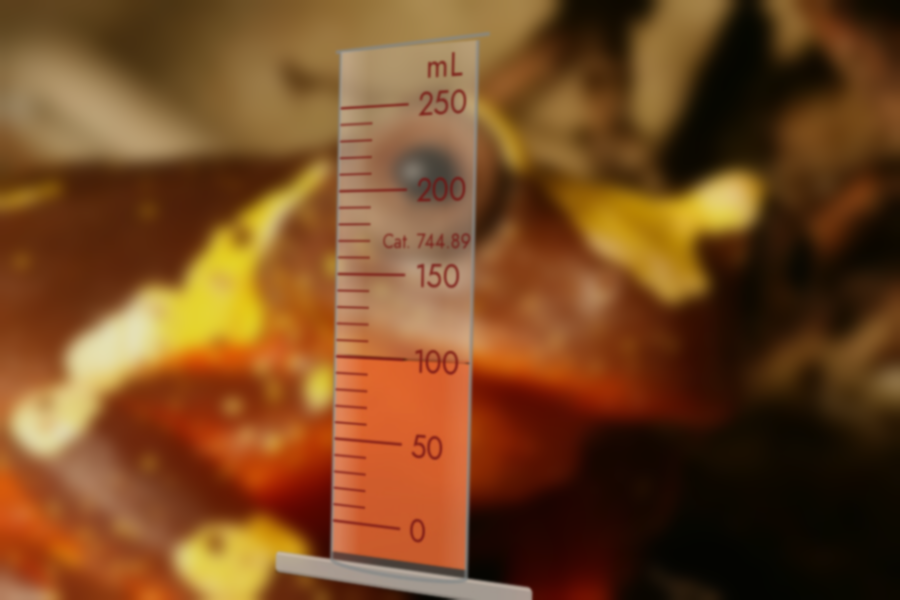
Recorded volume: 100 mL
